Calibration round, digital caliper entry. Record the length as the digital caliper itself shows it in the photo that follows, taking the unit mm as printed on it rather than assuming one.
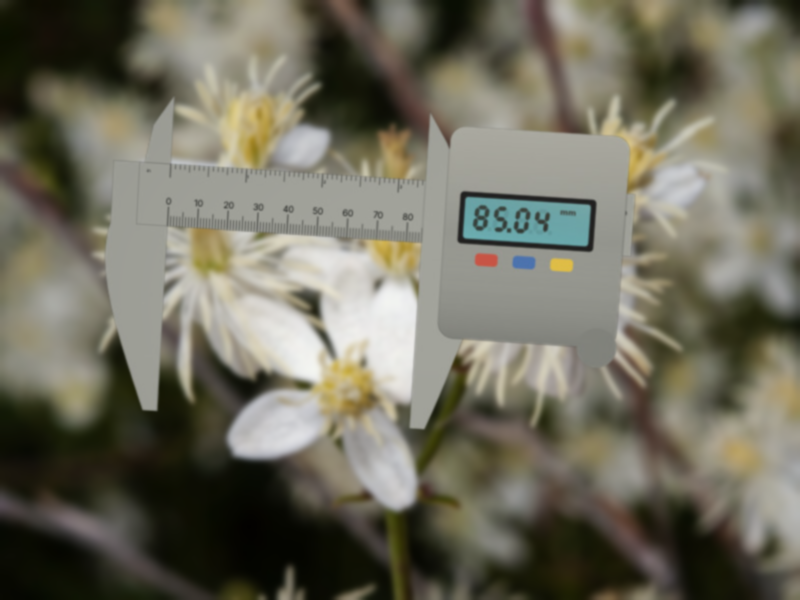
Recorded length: 85.04 mm
